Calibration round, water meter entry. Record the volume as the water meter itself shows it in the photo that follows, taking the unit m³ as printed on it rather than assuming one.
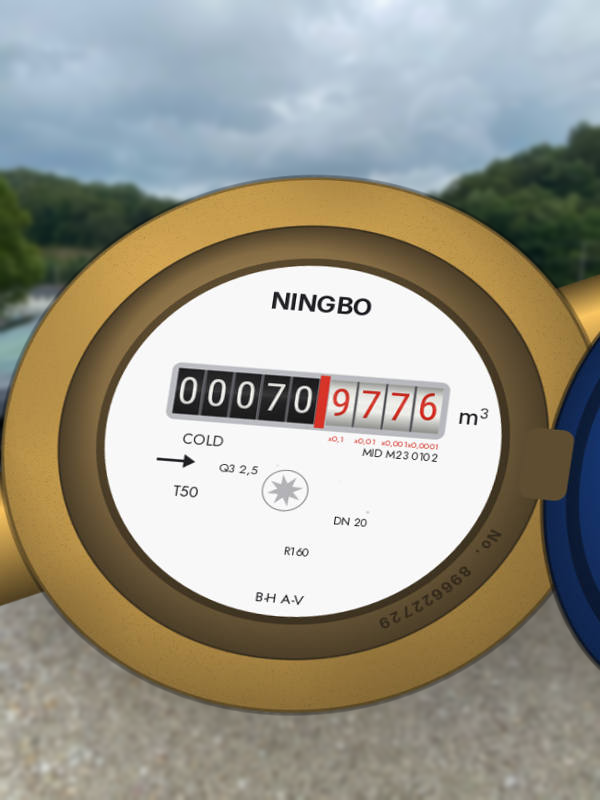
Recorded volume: 70.9776 m³
